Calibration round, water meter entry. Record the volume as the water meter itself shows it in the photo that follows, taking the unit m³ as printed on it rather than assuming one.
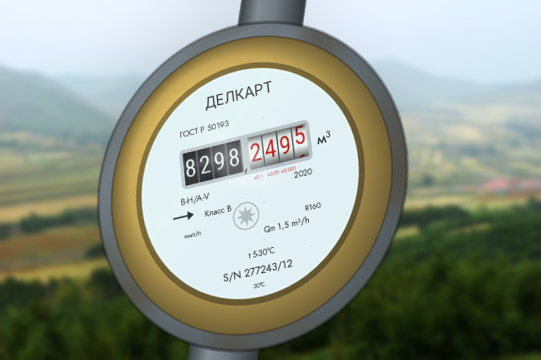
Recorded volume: 8298.2495 m³
